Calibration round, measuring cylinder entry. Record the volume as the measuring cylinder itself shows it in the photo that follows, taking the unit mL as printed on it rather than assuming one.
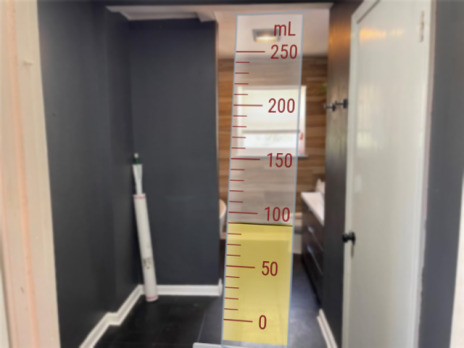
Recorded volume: 90 mL
